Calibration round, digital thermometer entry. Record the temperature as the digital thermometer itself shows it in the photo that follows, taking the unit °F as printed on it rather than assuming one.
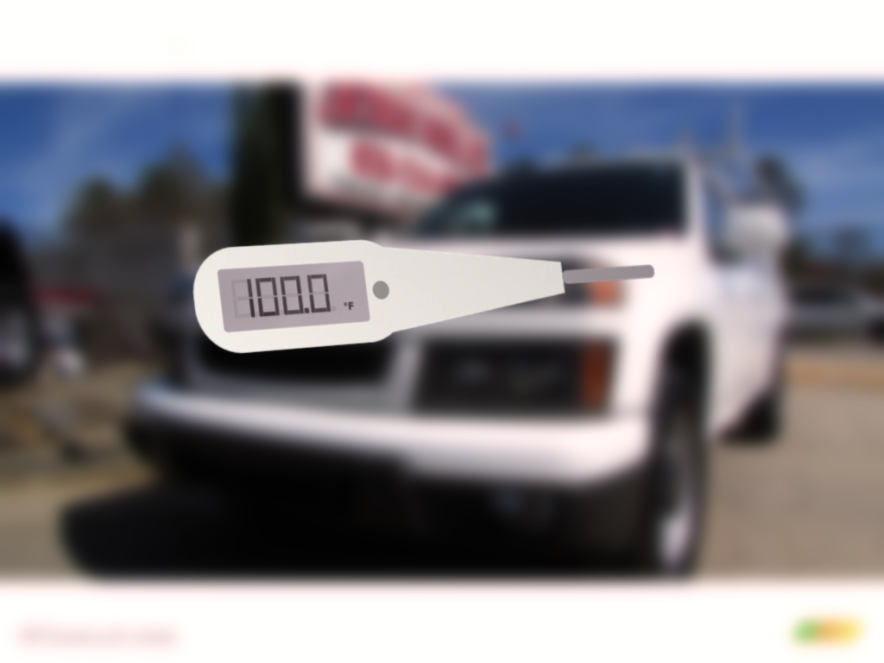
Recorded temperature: 100.0 °F
